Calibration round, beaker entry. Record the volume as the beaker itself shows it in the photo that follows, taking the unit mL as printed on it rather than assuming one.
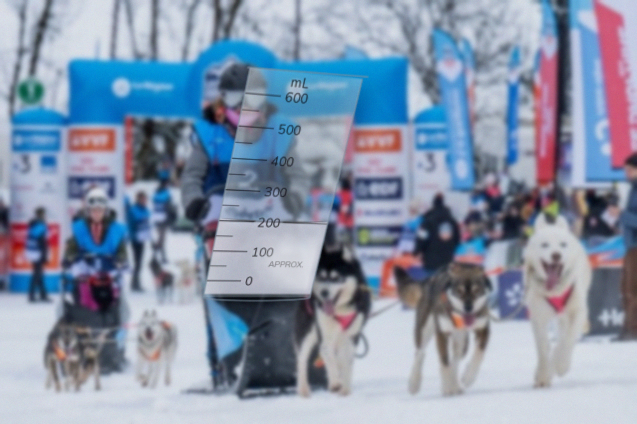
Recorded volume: 200 mL
